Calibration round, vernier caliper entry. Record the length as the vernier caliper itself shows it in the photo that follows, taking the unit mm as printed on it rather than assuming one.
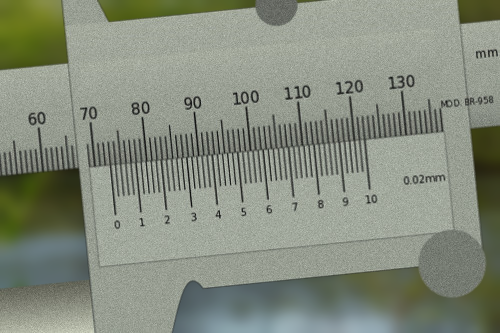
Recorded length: 73.0 mm
